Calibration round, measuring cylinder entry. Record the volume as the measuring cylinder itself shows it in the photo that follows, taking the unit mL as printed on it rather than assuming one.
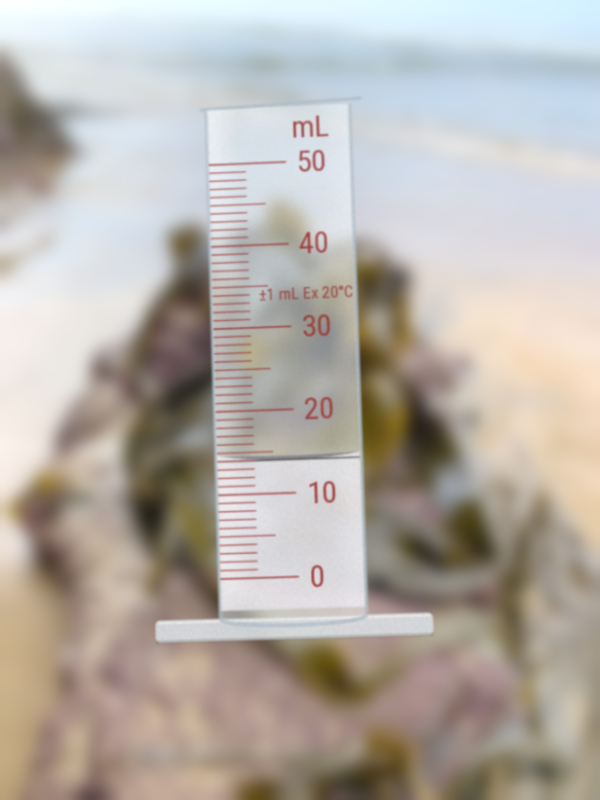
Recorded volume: 14 mL
